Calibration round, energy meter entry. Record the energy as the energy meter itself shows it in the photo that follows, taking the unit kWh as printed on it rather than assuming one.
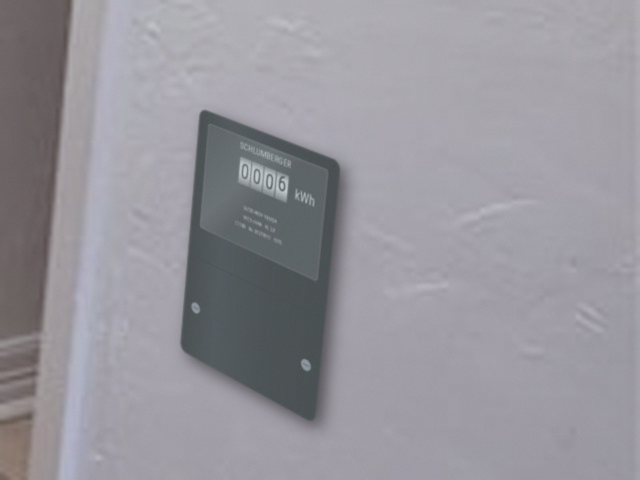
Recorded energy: 6 kWh
